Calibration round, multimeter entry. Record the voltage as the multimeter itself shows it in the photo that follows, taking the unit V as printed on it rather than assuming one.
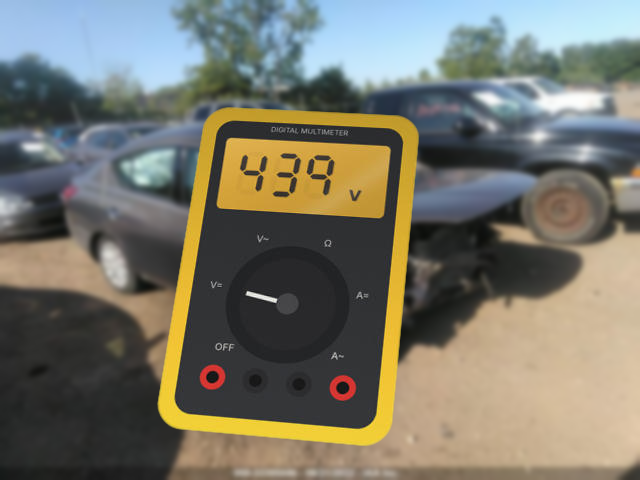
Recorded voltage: 439 V
